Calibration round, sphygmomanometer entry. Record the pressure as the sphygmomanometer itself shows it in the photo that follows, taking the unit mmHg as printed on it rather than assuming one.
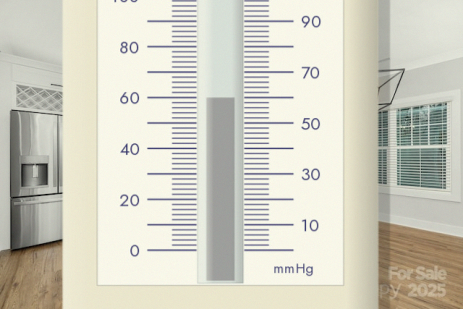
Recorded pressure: 60 mmHg
